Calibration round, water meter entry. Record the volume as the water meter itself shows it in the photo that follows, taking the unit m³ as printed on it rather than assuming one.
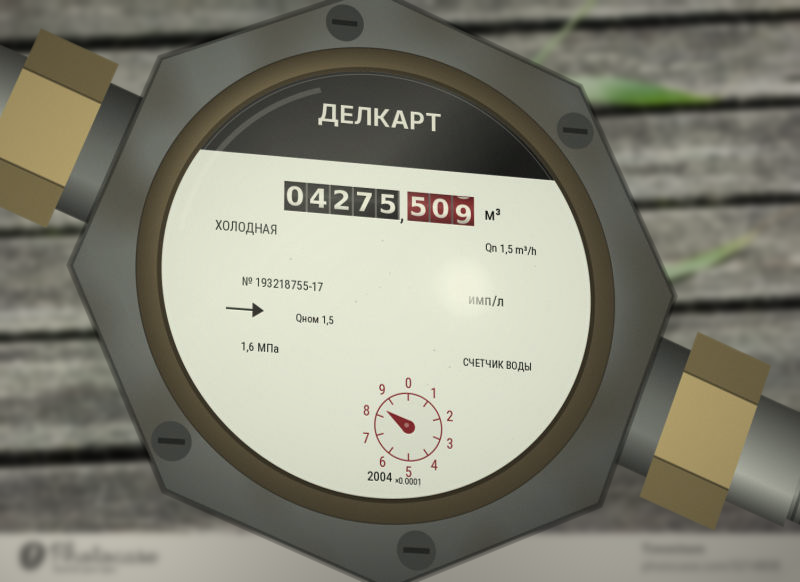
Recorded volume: 4275.5088 m³
